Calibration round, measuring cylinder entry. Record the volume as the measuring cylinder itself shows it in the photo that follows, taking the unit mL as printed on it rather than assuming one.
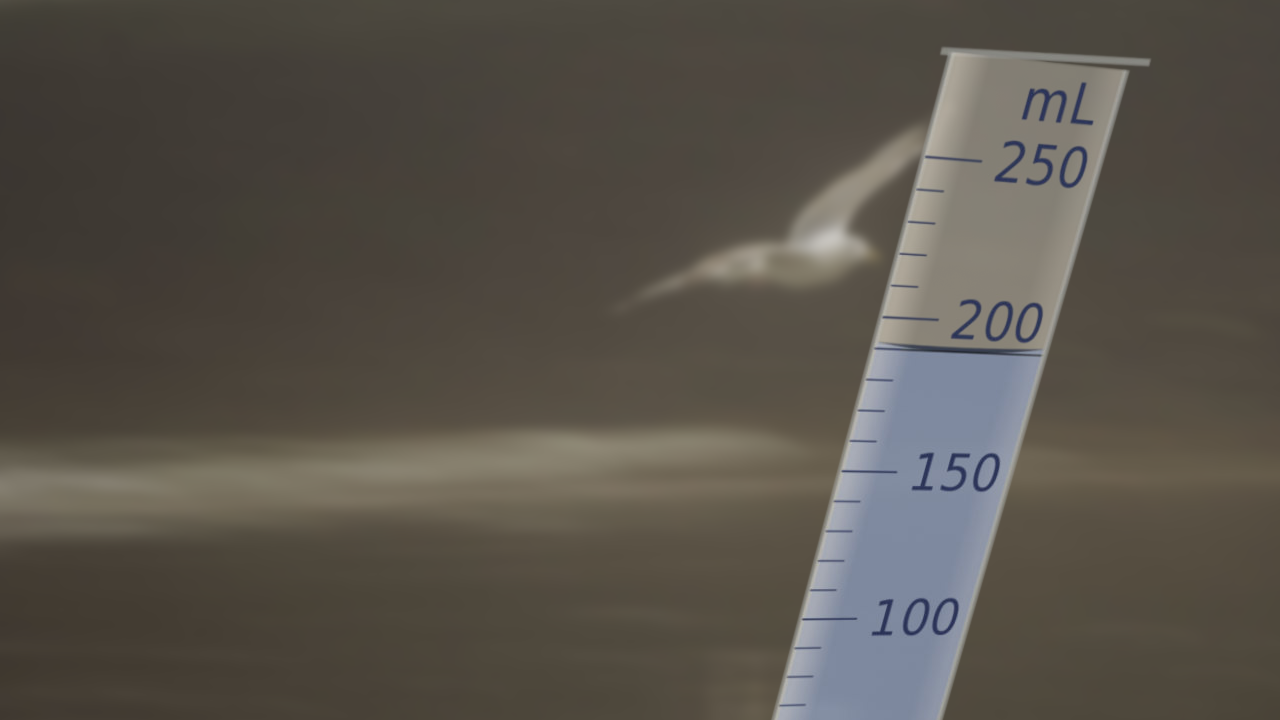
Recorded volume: 190 mL
